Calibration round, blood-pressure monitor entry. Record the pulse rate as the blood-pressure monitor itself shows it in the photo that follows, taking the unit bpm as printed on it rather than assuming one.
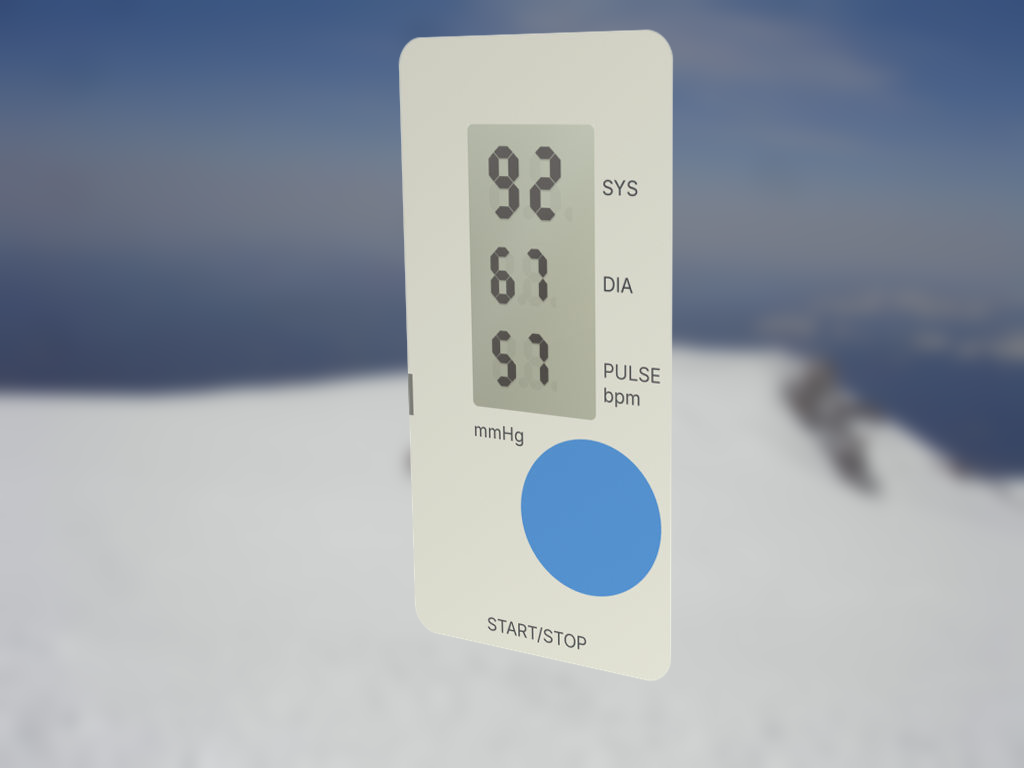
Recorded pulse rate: 57 bpm
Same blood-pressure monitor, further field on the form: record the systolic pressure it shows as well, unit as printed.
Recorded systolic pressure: 92 mmHg
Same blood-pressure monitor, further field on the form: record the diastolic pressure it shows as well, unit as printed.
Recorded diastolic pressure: 67 mmHg
